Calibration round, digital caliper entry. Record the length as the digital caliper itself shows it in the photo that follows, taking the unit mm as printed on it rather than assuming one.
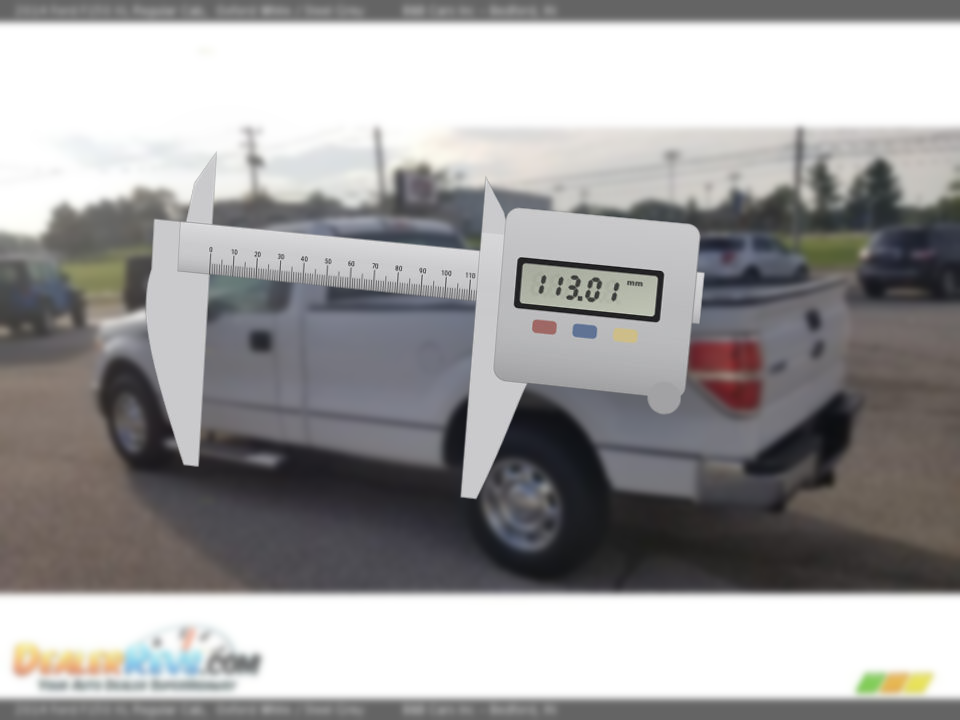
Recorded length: 113.01 mm
